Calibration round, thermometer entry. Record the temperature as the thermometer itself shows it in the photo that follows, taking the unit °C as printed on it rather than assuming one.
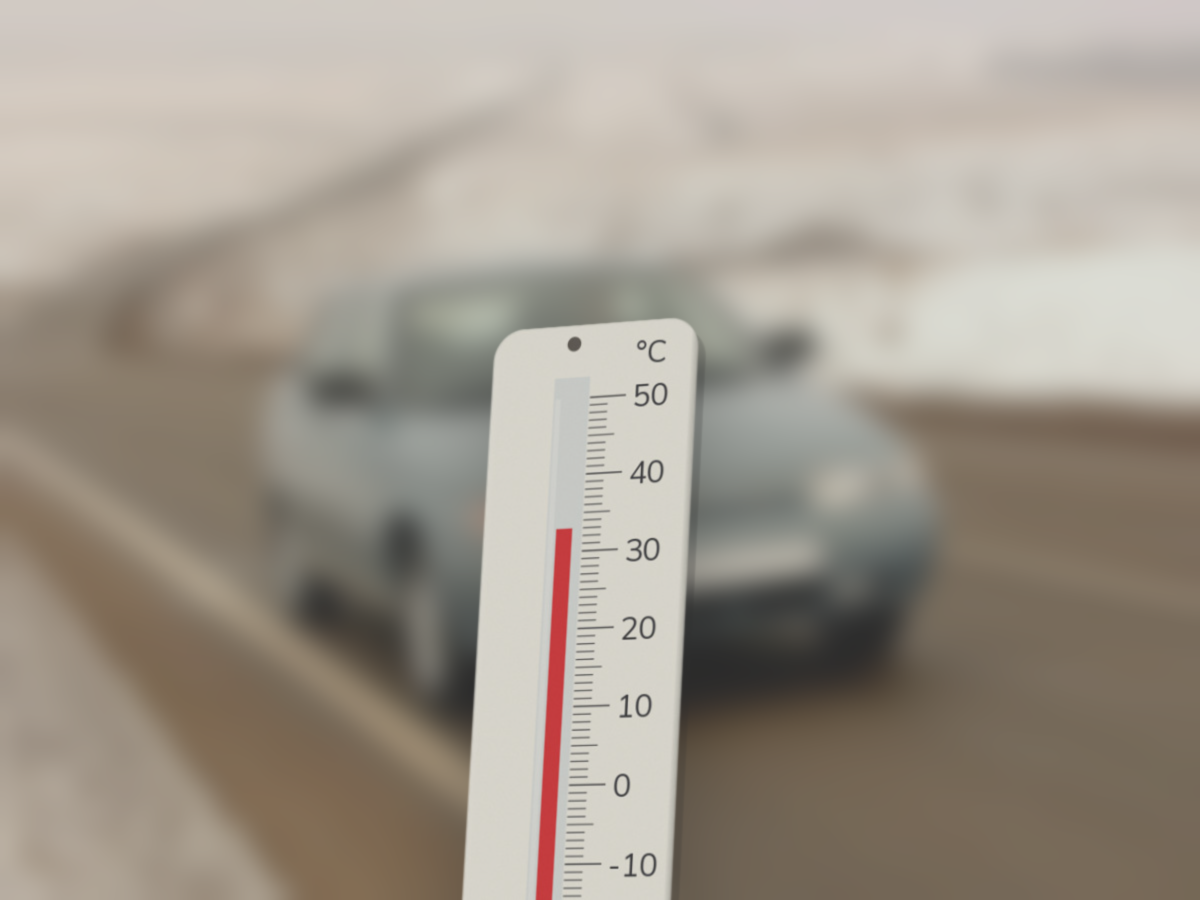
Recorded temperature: 33 °C
